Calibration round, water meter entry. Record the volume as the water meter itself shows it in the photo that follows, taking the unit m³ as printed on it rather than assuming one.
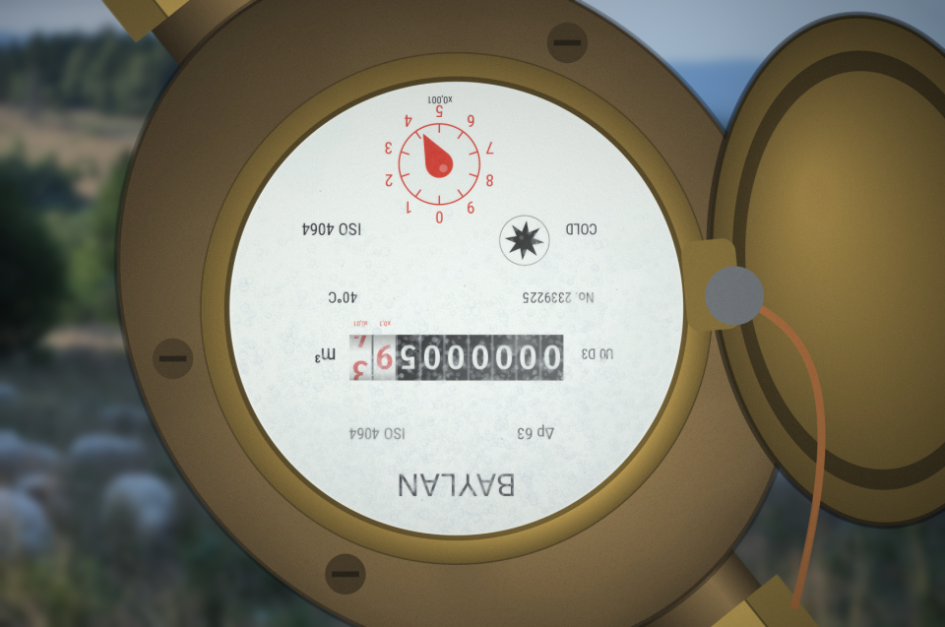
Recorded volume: 5.934 m³
